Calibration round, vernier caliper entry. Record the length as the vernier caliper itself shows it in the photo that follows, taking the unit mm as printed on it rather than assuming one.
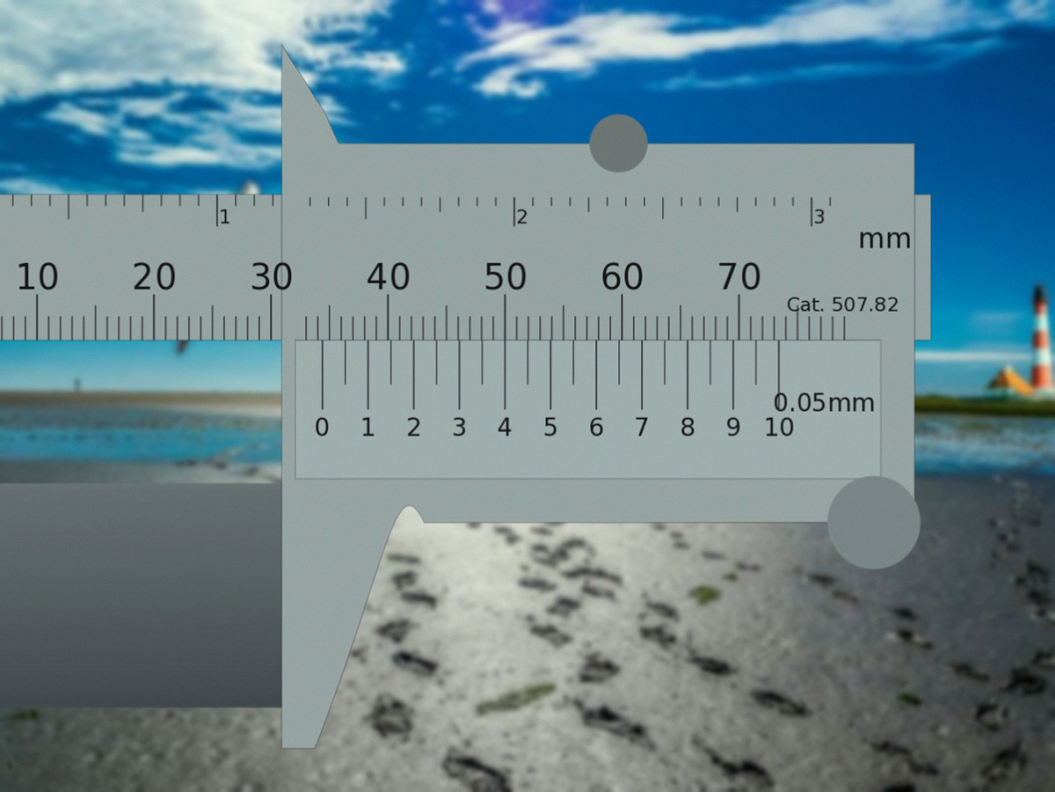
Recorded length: 34.4 mm
